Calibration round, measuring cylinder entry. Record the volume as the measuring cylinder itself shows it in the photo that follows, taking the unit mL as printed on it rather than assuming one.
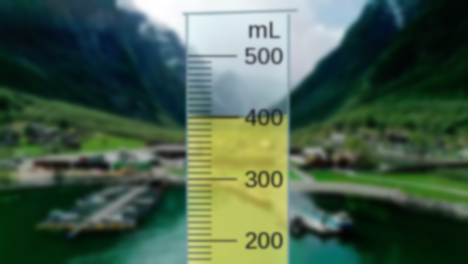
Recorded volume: 400 mL
